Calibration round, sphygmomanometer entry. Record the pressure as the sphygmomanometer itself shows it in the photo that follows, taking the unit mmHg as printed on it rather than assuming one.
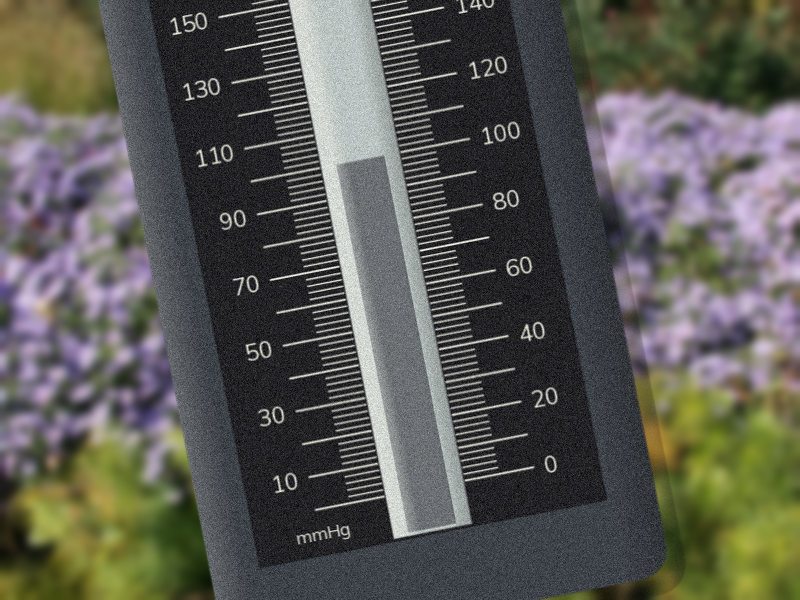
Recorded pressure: 100 mmHg
